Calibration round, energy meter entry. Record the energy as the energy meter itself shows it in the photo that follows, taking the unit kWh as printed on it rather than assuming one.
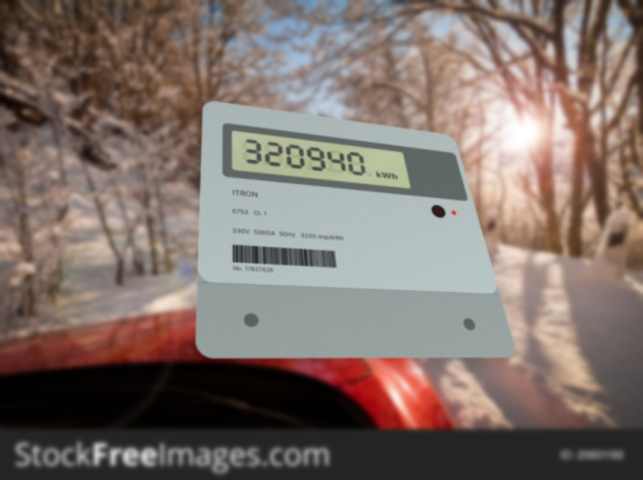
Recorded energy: 320940 kWh
